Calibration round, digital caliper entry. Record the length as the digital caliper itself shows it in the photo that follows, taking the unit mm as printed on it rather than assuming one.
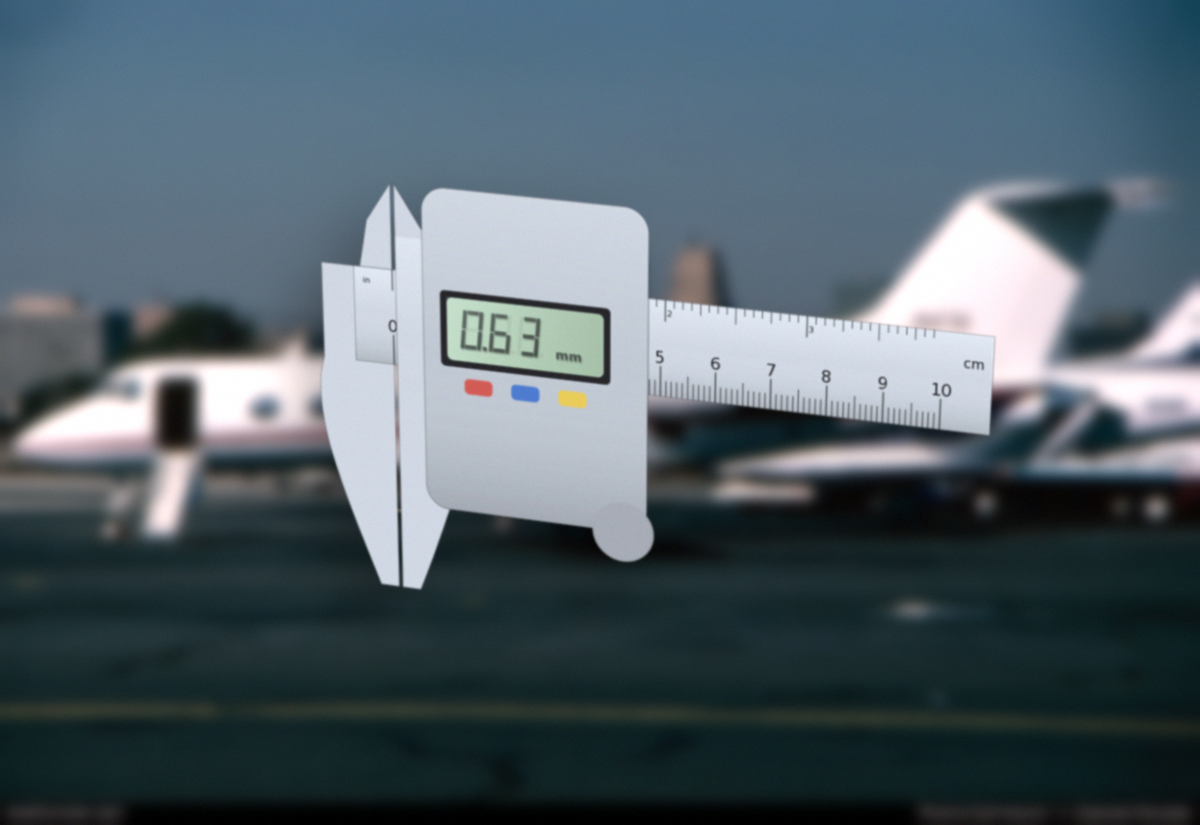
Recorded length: 0.63 mm
